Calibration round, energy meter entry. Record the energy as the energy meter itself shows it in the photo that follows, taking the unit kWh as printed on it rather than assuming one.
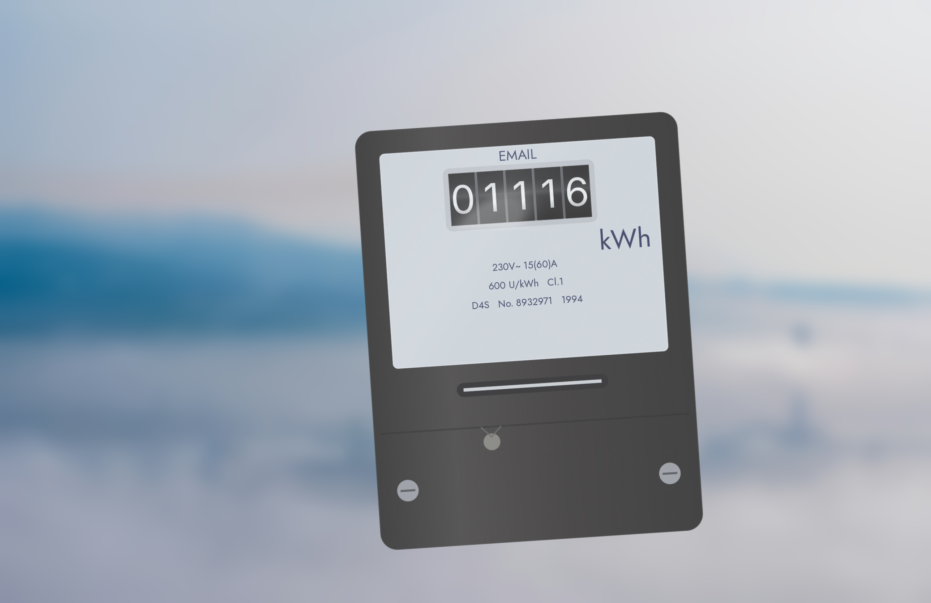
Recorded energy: 1116 kWh
